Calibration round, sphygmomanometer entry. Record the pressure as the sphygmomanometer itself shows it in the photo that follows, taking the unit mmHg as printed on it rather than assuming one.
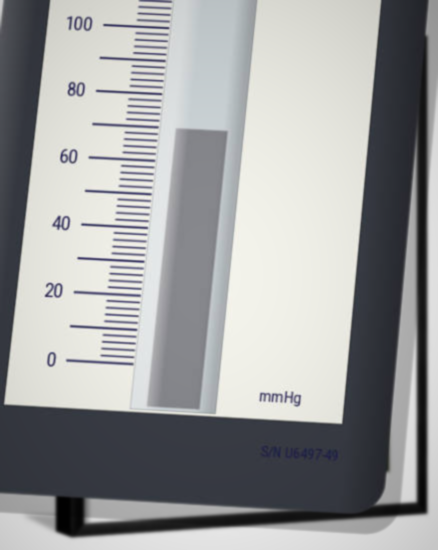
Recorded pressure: 70 mmHg
